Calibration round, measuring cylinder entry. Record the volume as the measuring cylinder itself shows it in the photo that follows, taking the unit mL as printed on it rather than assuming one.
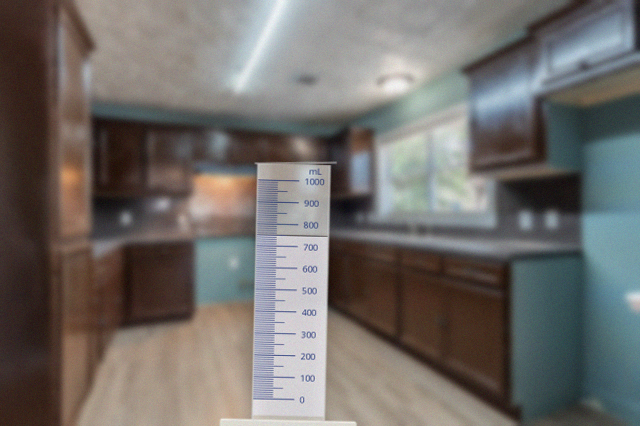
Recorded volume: 750 mL
